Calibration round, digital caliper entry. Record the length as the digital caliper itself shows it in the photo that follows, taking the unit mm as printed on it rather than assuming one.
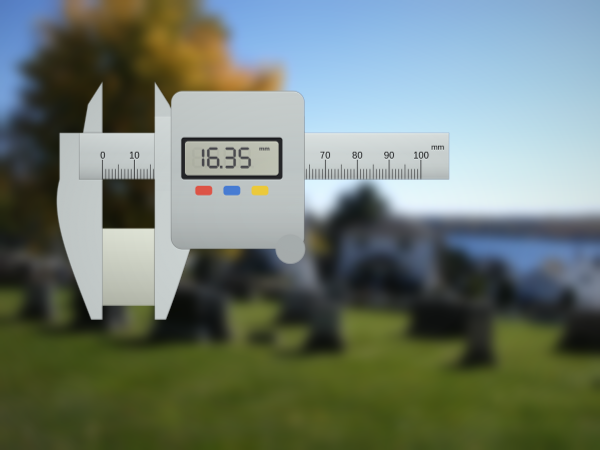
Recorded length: 16.35 mm
